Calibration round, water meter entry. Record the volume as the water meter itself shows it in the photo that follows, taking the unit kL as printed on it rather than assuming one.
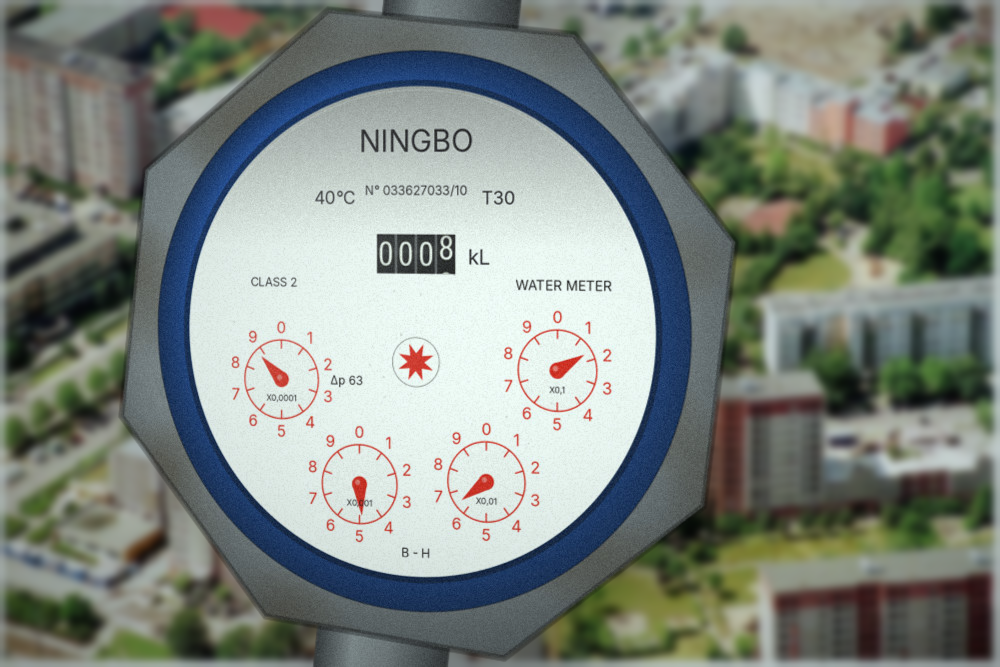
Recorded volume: 8.1648 kL
